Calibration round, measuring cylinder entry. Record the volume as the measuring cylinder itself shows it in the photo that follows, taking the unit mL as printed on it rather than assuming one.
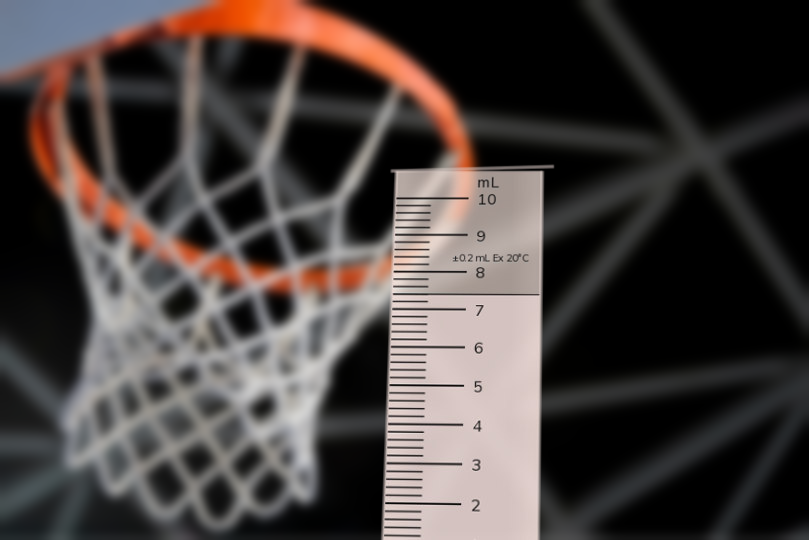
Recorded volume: 7.4 mL
